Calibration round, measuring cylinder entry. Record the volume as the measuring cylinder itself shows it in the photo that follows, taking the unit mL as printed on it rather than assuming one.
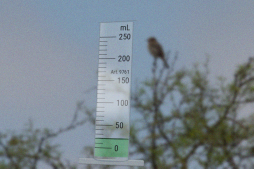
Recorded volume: 20 mL
